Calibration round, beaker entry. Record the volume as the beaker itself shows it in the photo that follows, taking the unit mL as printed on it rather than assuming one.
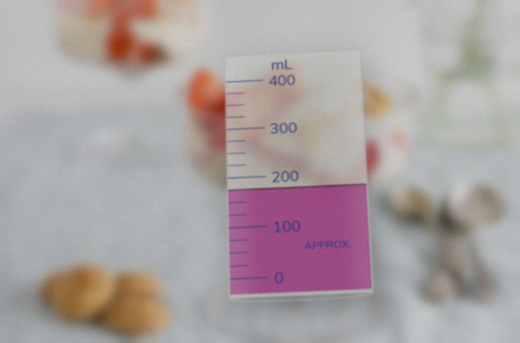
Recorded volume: 175 mL
